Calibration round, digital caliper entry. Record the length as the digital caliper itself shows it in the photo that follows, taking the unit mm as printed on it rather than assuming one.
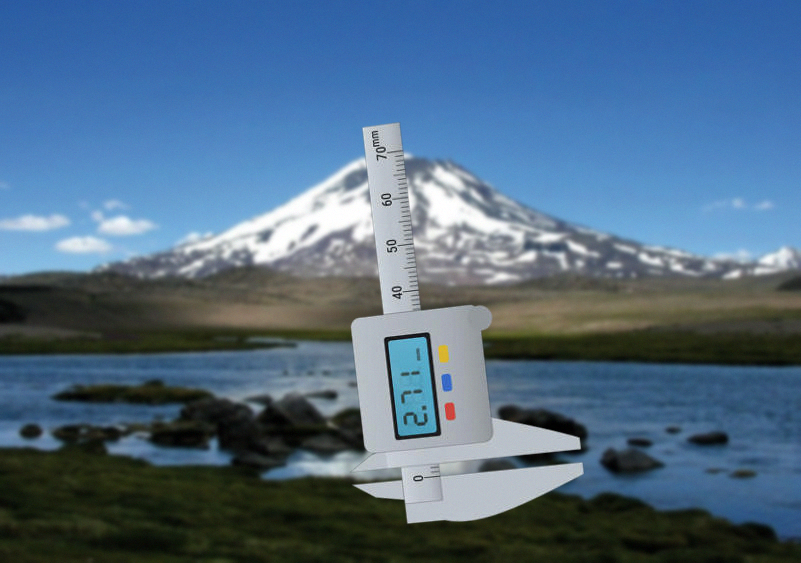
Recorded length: 2.71 mm
